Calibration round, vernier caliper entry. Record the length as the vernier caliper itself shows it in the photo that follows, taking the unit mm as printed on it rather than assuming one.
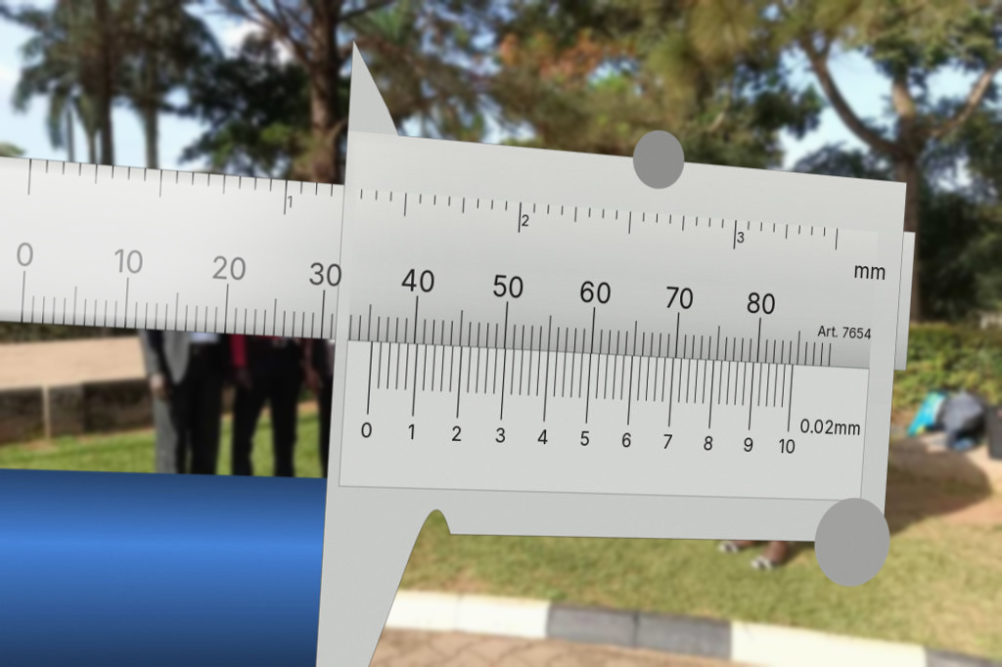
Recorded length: 35.4 mm
